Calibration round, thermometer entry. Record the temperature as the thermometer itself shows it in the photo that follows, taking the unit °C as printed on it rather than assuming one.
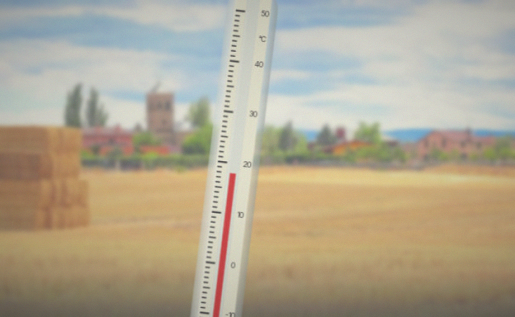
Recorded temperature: 18 °C
